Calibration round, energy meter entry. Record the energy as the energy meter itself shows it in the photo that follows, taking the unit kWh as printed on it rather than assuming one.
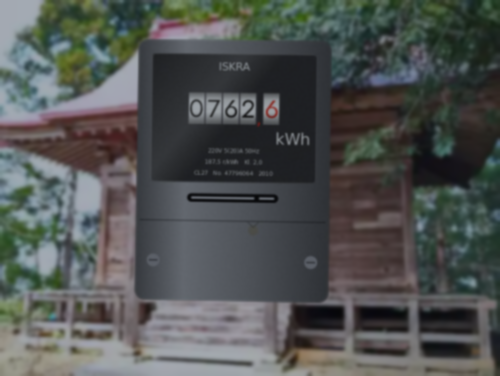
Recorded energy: 762.6 kWh
